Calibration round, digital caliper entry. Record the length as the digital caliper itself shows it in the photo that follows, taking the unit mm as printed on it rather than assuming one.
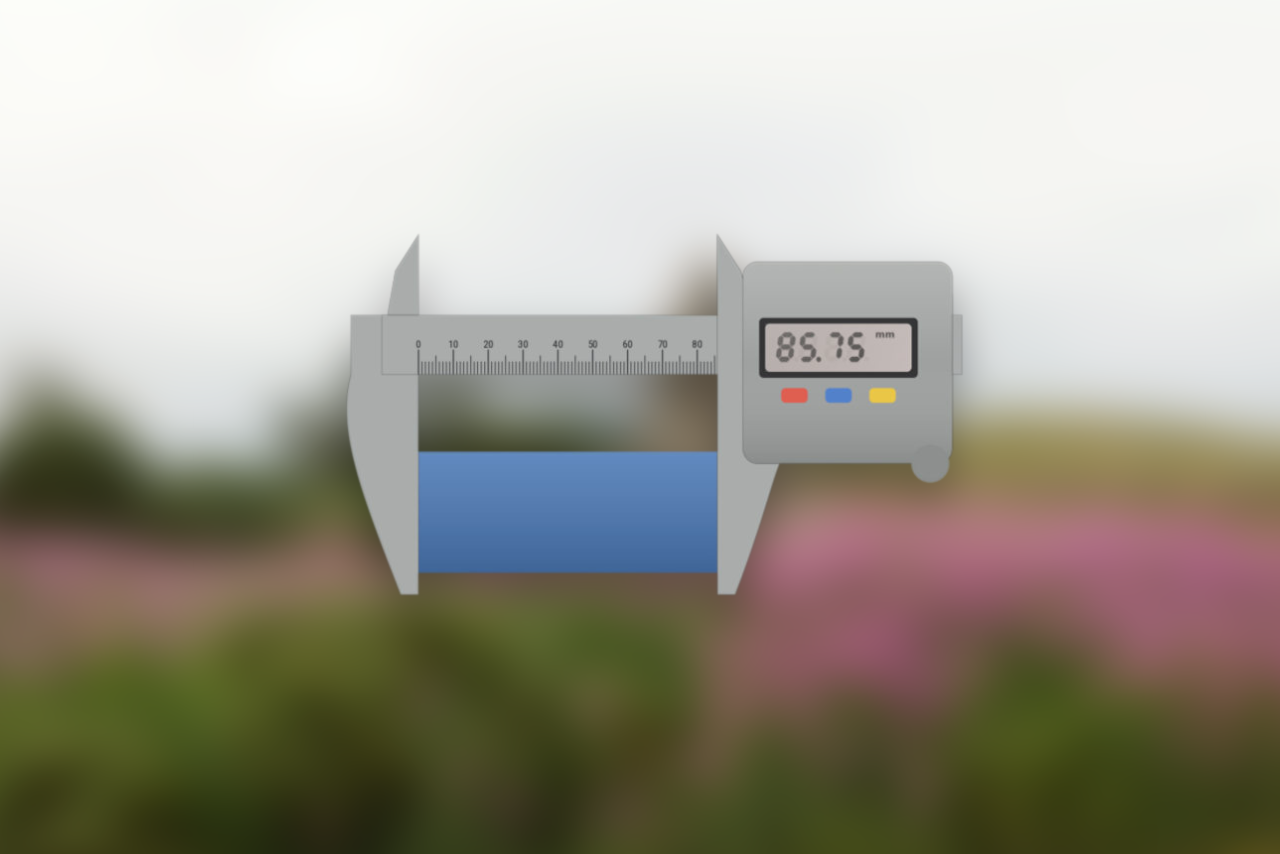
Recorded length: 85.75 mm
